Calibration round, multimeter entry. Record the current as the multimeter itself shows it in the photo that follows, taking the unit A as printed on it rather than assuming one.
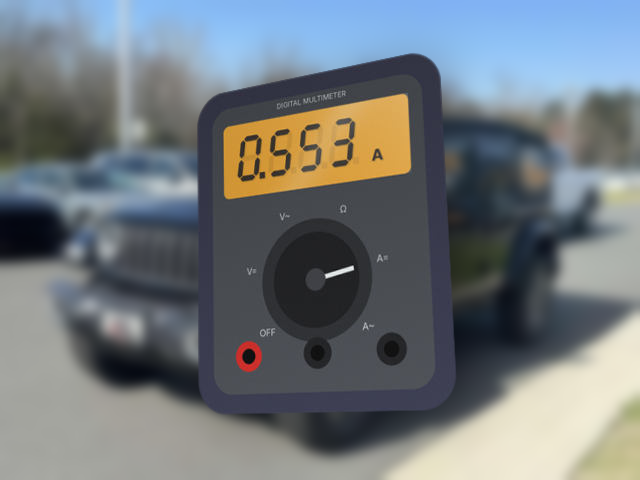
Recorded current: 0.553 A
